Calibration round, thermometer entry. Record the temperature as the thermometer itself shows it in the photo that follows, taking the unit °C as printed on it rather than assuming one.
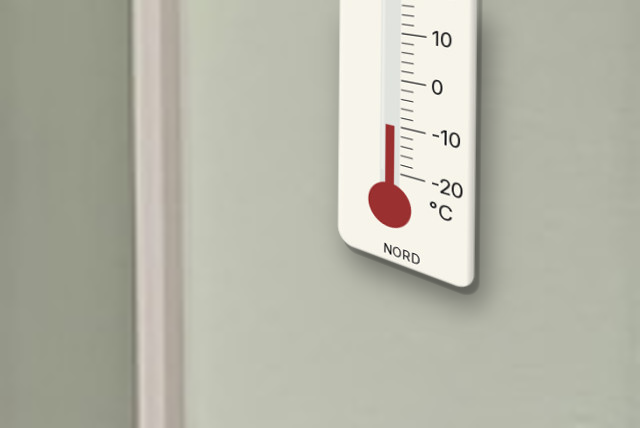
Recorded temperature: -10 °C
